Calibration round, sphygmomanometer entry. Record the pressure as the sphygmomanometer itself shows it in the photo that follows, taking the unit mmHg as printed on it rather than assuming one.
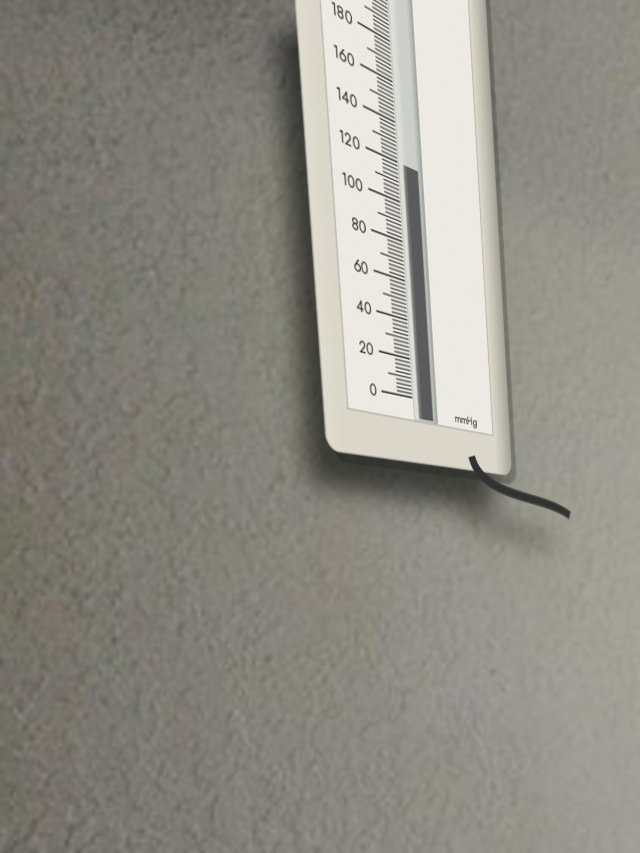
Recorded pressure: 120 mmHg
